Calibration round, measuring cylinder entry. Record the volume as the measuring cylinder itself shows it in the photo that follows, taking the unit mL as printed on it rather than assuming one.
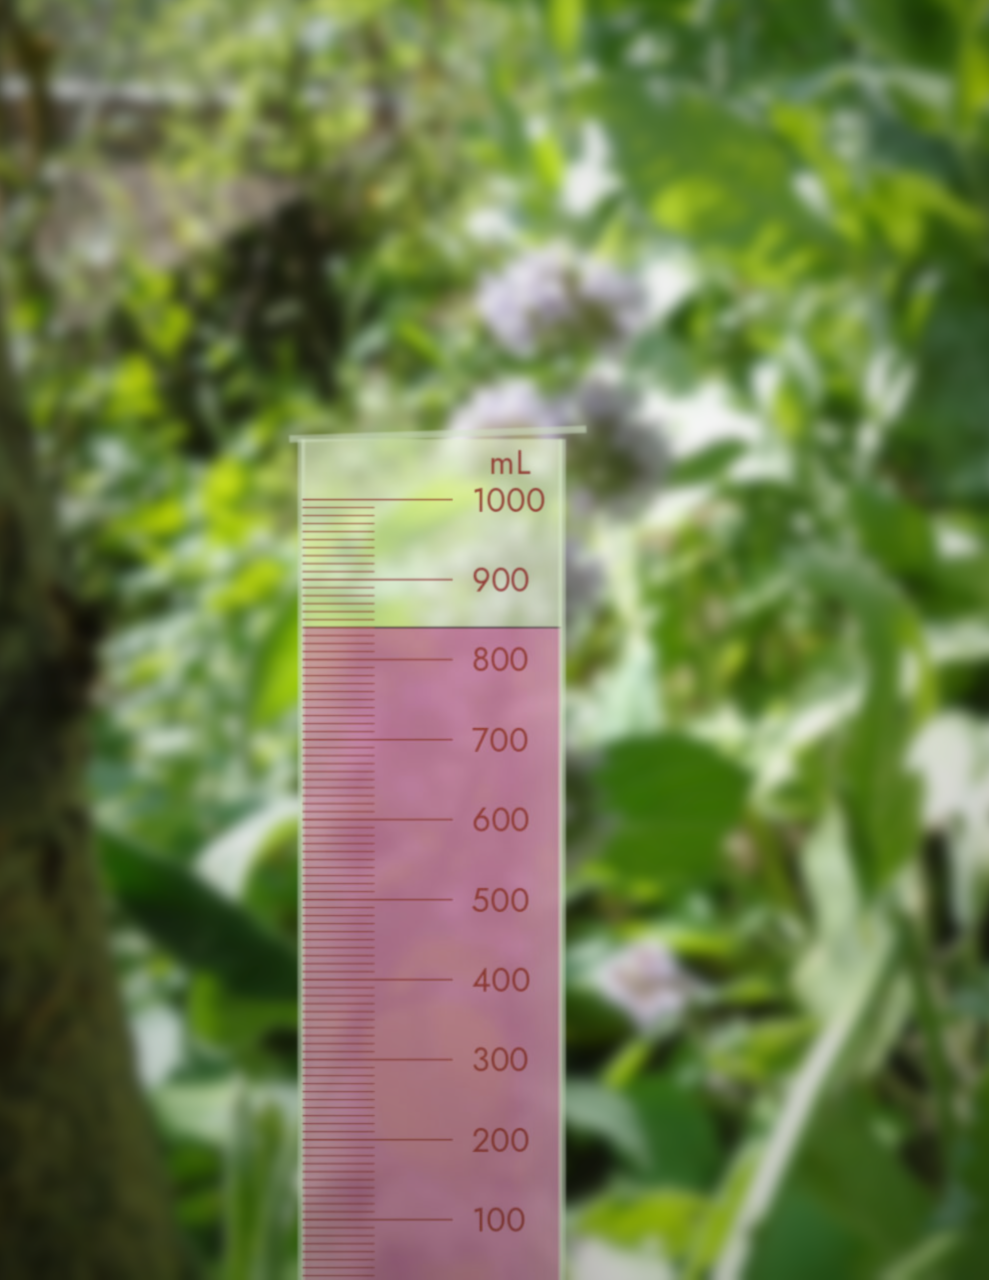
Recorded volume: 840 mL
